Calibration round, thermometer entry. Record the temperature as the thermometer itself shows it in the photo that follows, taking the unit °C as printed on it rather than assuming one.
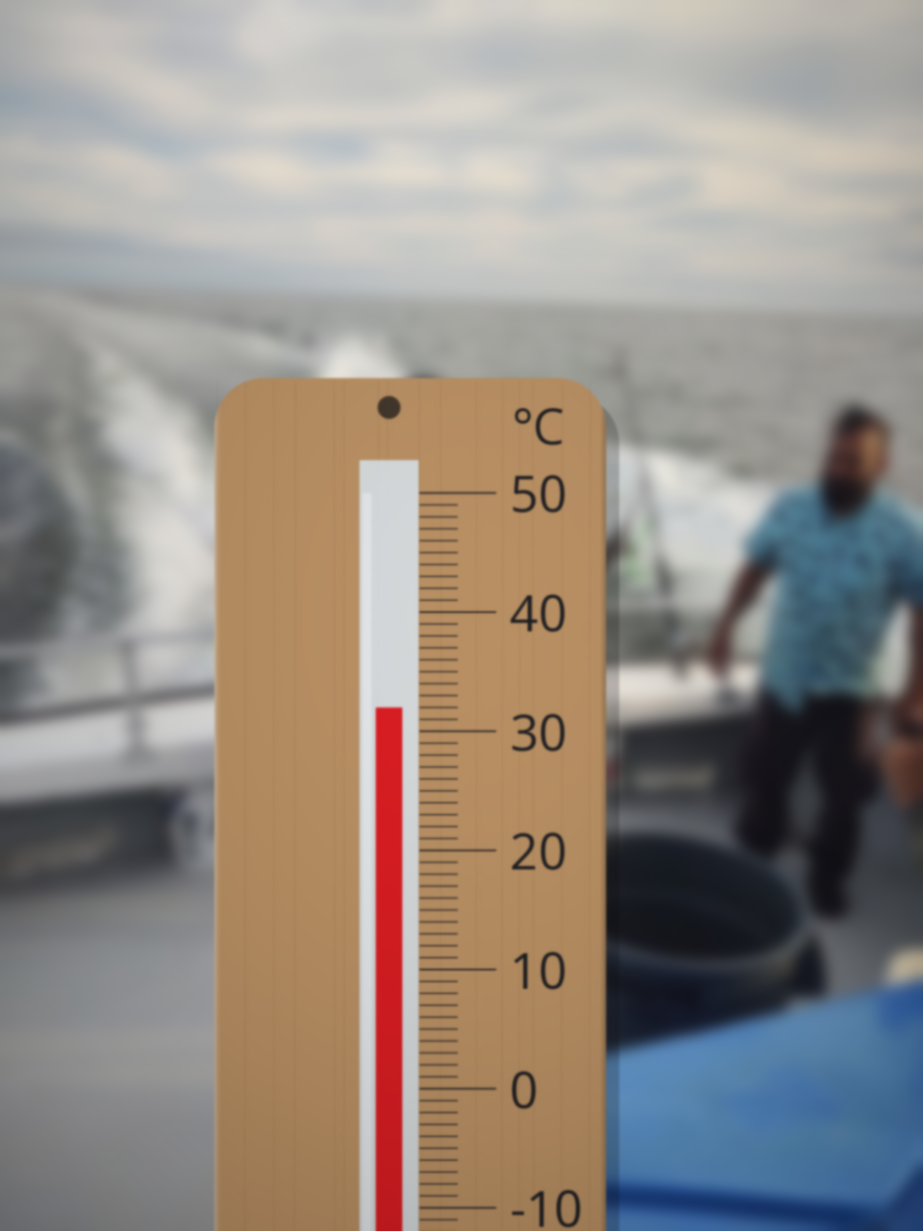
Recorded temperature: 32 °C
